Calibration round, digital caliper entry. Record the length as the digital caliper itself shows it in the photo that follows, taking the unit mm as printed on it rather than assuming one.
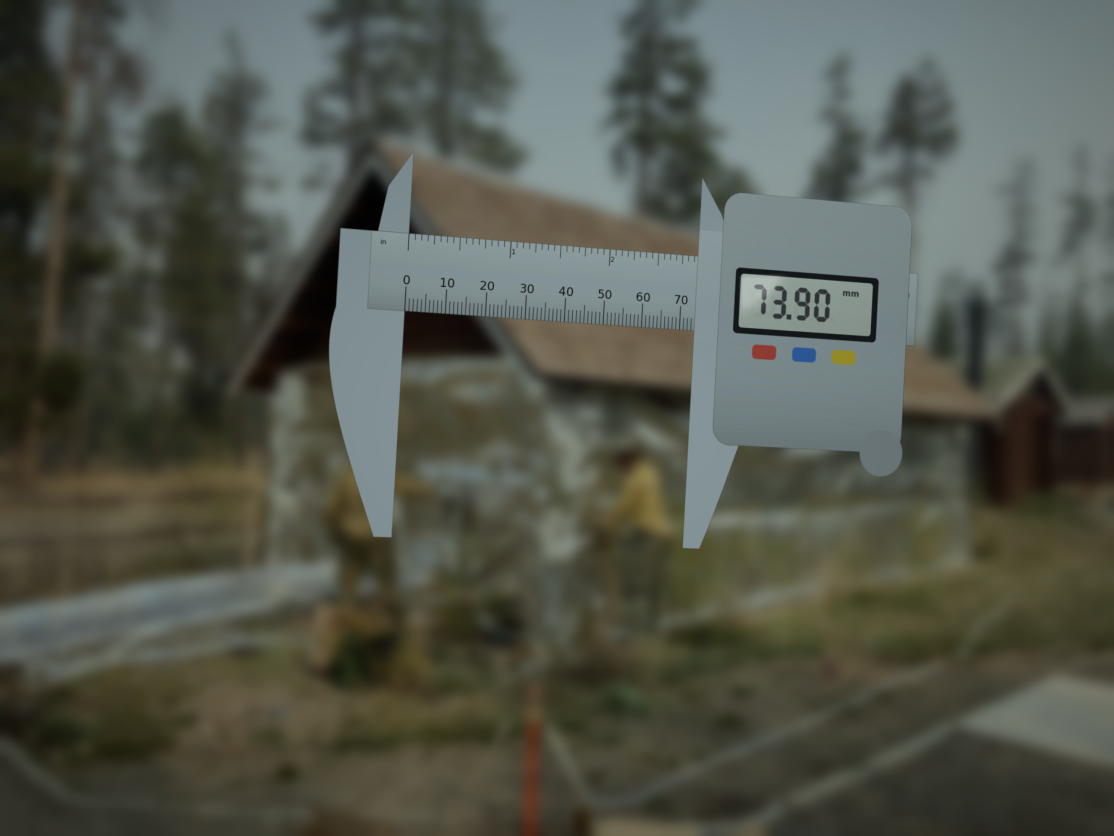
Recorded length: 73.90 mm
